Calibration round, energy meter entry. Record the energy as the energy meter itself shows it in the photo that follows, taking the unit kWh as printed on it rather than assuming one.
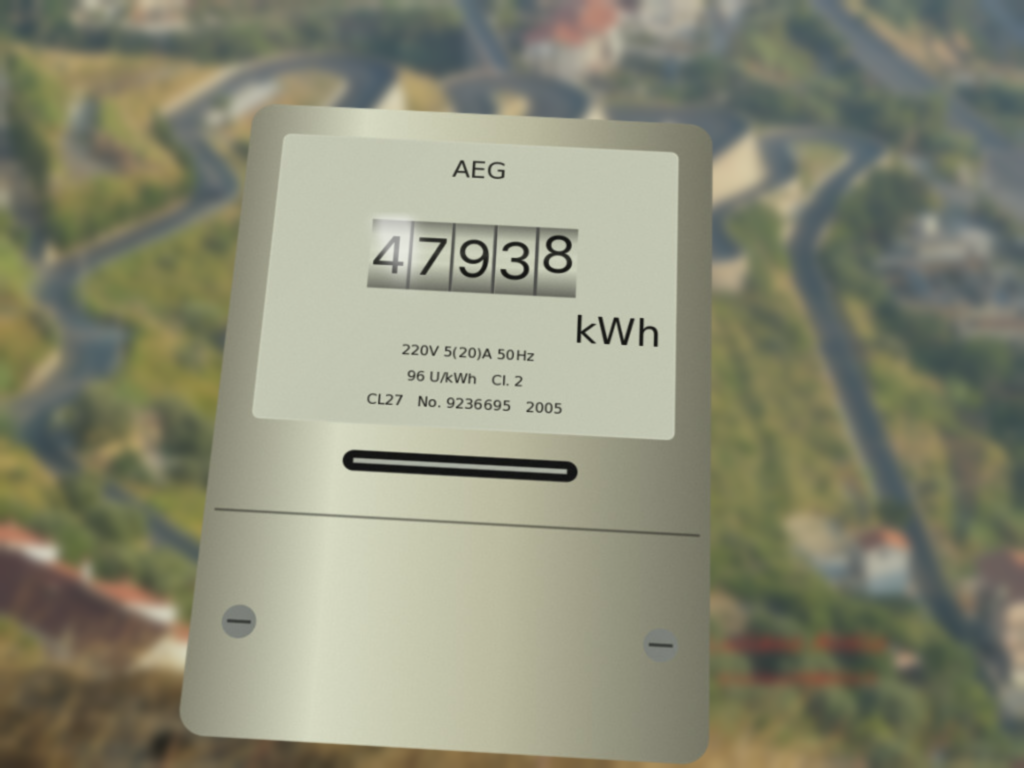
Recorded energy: 47938 kWh
